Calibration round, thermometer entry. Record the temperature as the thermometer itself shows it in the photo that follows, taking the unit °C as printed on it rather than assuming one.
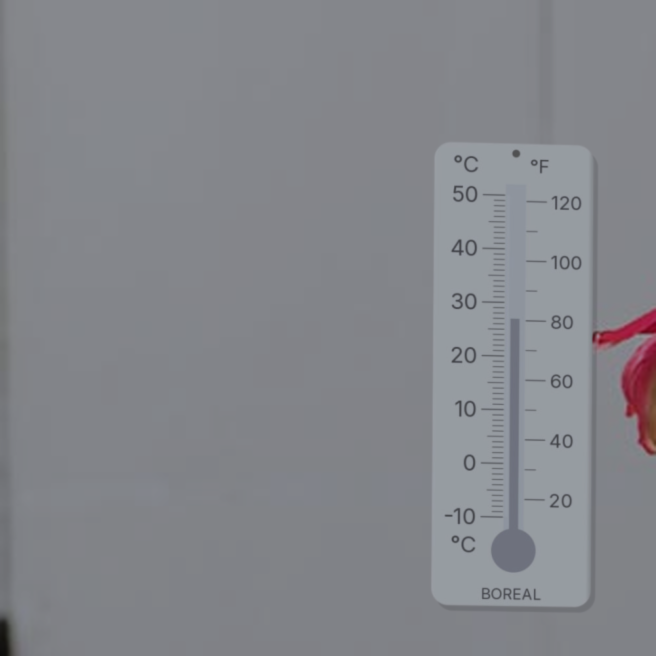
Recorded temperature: 27 °C
